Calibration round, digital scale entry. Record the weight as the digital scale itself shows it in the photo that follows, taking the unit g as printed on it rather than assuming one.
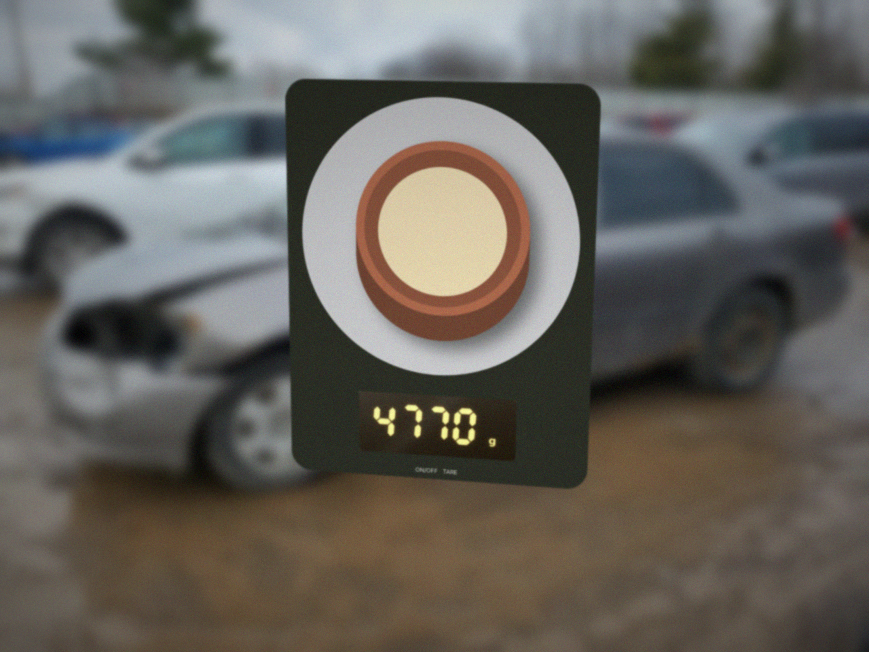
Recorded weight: 4770 g
